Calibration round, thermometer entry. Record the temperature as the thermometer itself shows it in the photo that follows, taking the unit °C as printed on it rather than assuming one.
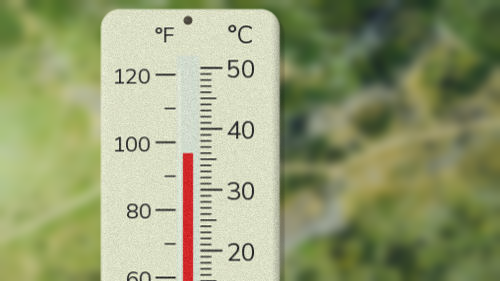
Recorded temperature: 36 °C
